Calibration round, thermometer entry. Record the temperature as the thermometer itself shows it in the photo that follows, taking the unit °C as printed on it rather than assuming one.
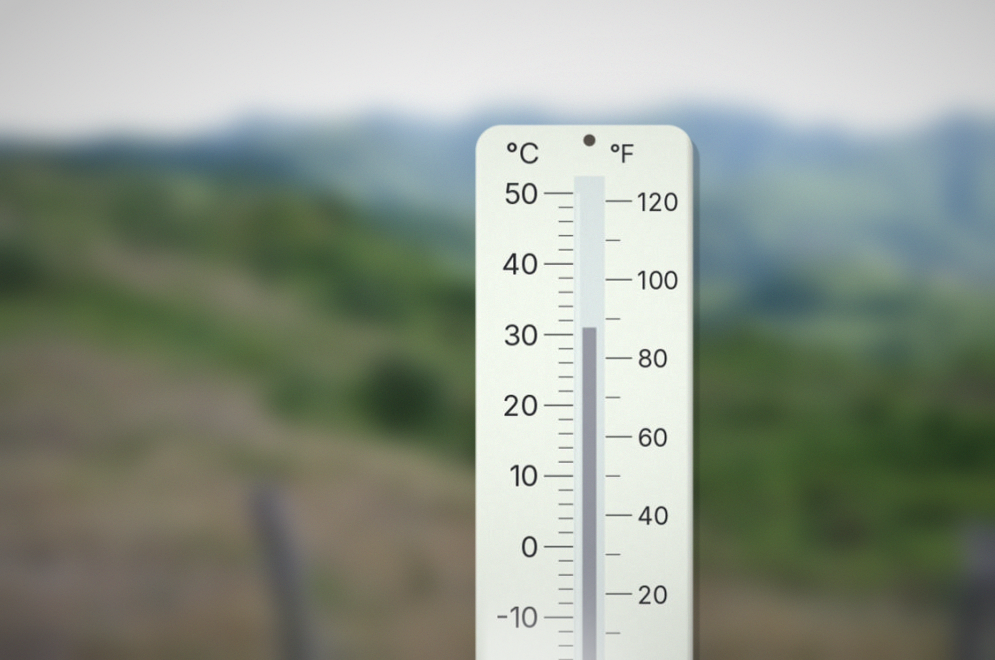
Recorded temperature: 31 °C
